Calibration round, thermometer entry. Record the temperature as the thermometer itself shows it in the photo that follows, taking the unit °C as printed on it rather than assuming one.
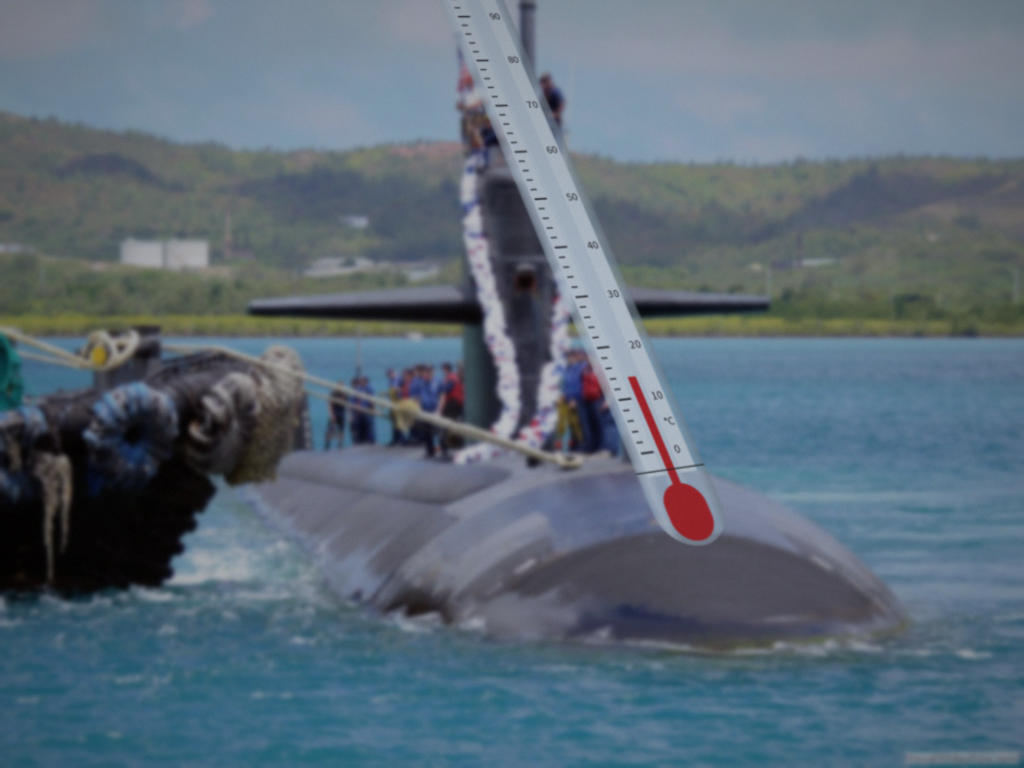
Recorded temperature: 14 °C
